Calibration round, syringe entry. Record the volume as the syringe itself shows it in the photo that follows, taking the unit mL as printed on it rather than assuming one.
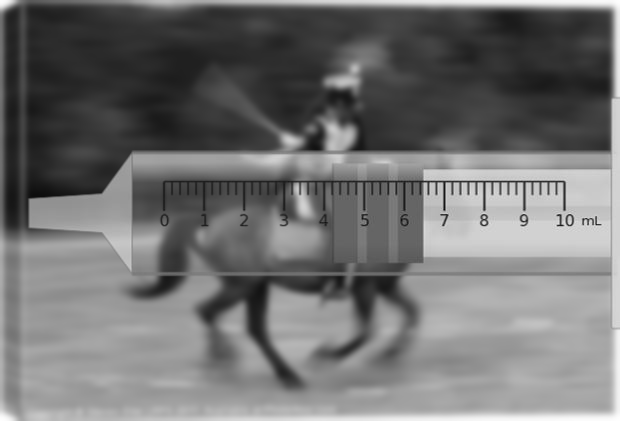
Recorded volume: 4.2 mL
